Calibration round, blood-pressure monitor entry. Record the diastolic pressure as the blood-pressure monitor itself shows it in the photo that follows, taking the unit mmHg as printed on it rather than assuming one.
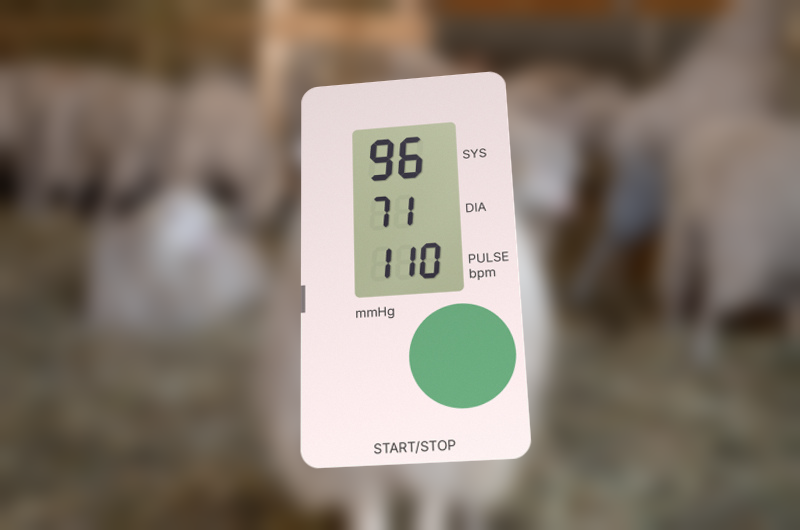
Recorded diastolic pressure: 71 mmHg
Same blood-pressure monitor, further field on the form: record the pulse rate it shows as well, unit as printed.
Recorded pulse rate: 110 bpm
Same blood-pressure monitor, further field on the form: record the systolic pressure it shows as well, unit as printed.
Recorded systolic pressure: 96 mmHg
